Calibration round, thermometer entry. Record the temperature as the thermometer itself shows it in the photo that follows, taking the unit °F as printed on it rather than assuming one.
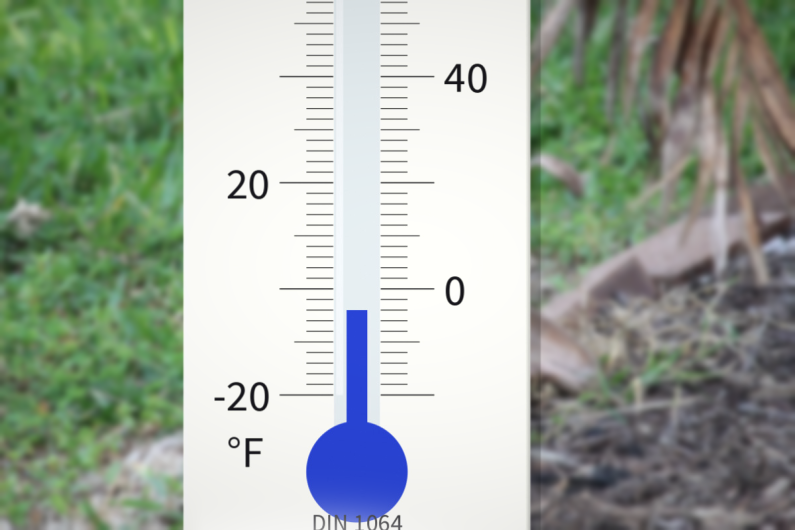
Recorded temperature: -4 °F
